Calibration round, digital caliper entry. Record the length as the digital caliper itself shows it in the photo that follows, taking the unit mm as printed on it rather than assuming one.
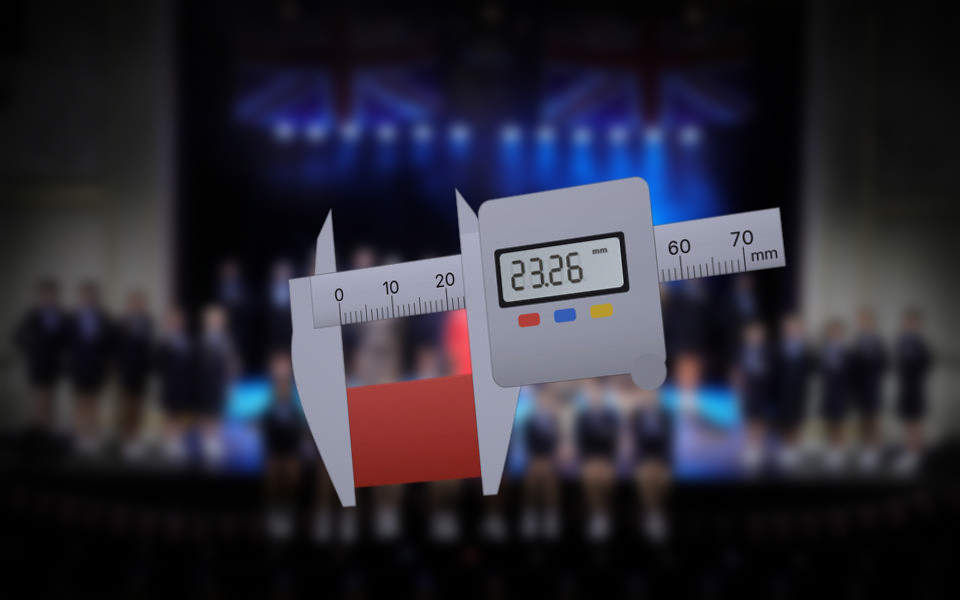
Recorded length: 23.26 mm
